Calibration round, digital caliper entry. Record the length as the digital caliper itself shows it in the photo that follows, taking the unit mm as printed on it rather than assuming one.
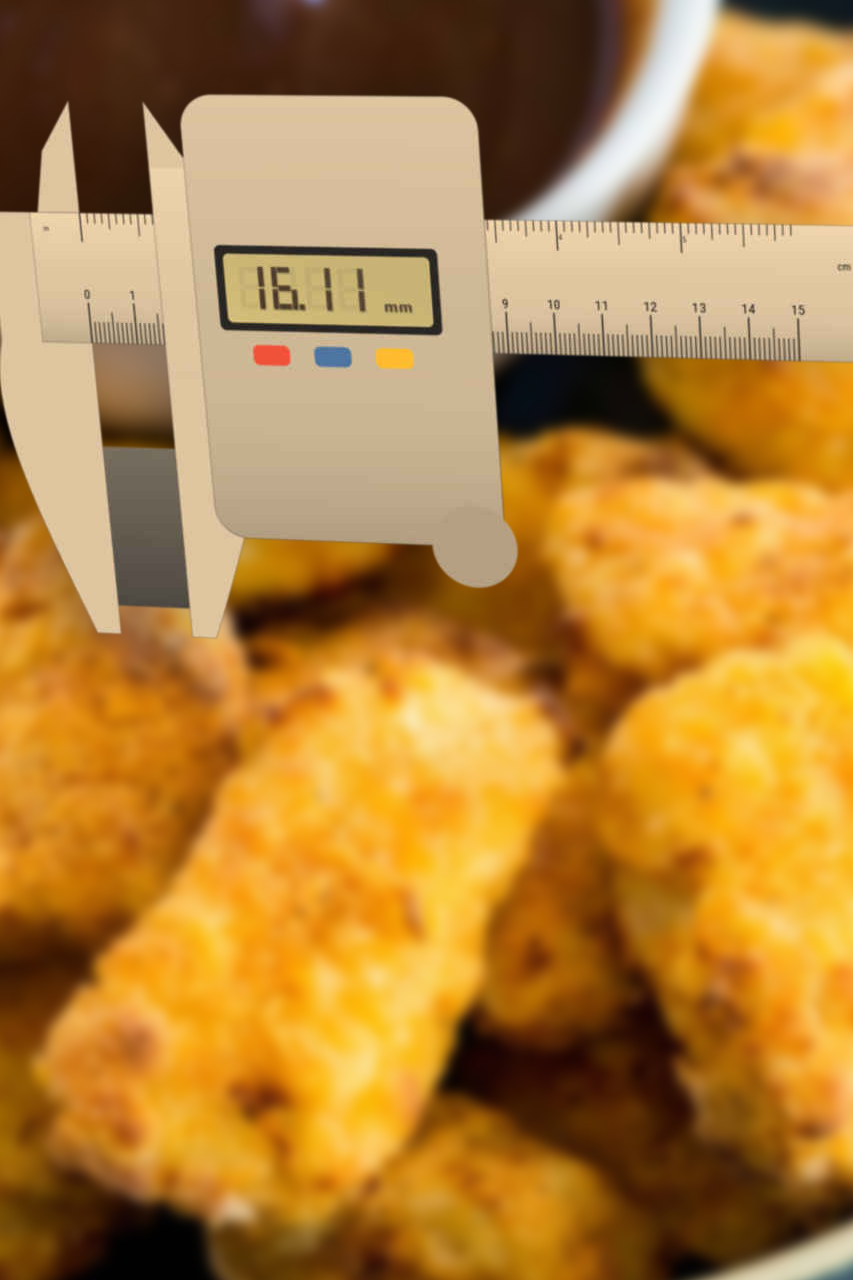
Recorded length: 16.11 mm
